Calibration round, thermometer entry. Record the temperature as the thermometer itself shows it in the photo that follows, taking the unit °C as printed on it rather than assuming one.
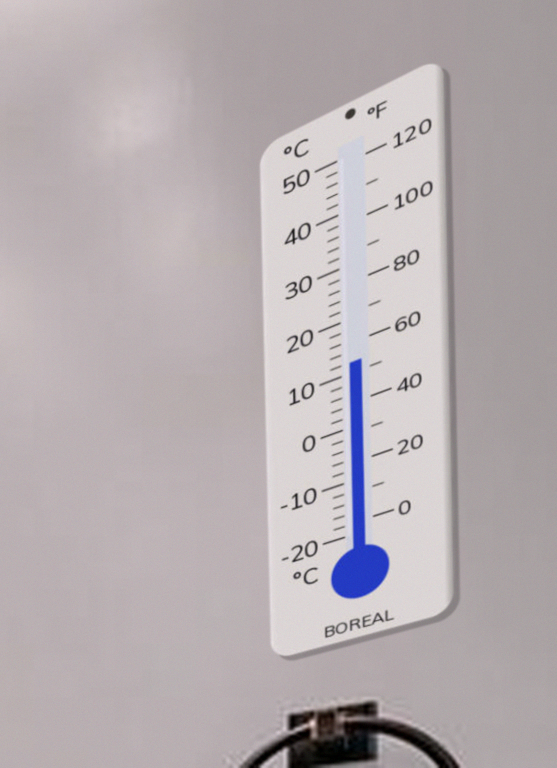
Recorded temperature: 12 °C
